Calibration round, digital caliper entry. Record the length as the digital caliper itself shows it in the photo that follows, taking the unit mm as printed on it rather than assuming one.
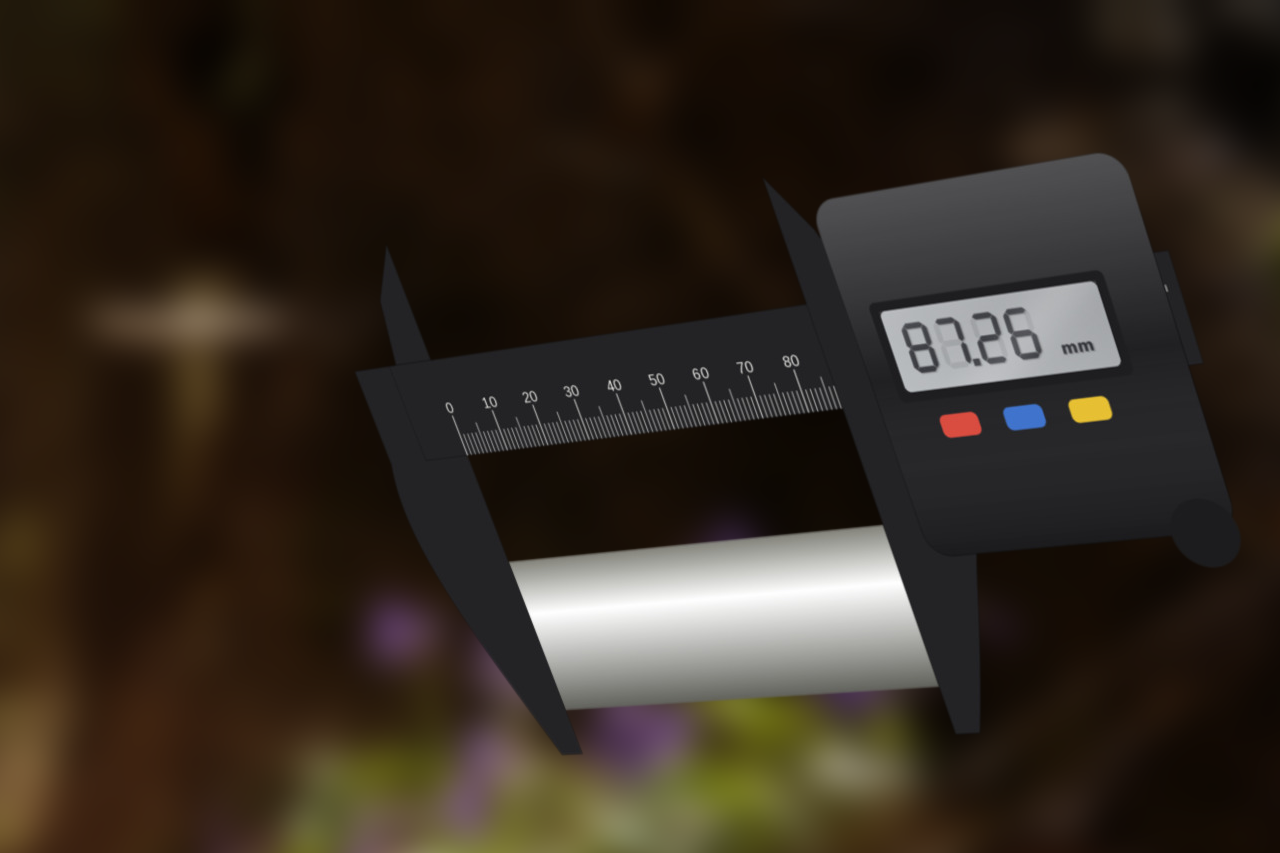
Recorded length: 87.26 mm
